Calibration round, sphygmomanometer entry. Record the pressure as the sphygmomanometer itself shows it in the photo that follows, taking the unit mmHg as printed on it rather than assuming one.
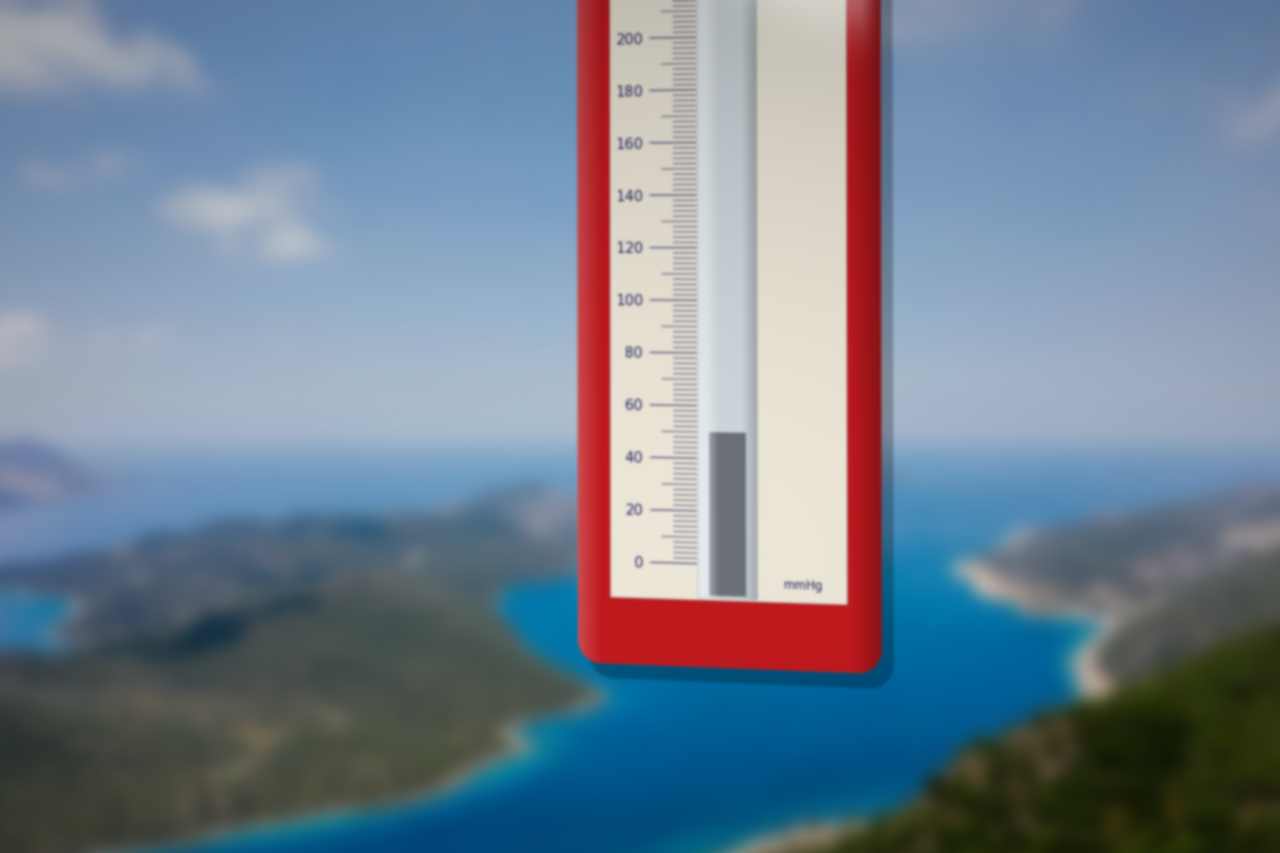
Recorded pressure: 50 mmHg
